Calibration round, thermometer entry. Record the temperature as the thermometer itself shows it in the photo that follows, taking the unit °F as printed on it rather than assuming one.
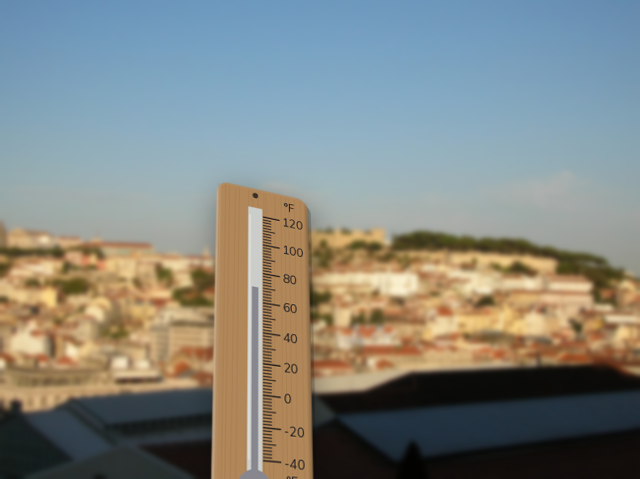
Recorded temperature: 70 °F
